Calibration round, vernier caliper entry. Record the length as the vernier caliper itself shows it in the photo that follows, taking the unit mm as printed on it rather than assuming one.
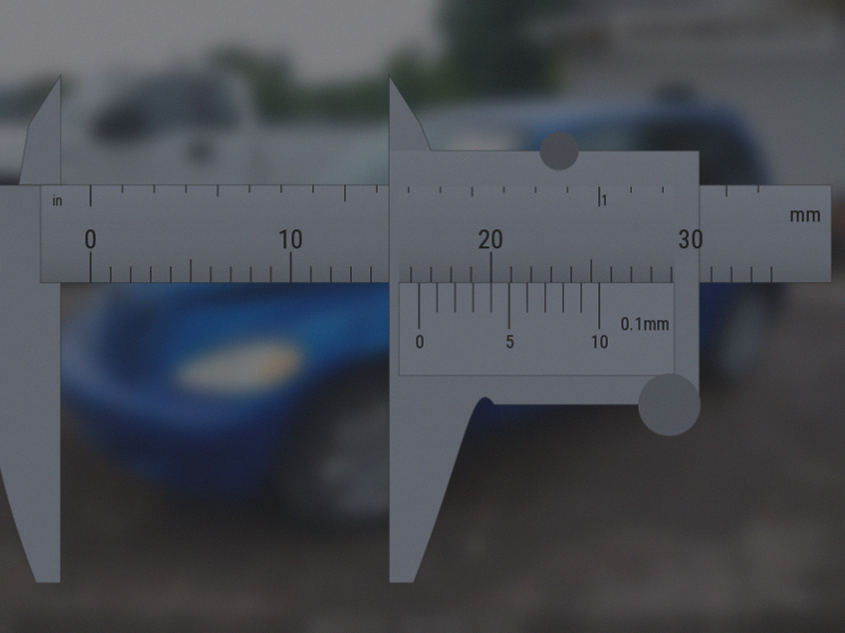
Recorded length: 16.4 mm
